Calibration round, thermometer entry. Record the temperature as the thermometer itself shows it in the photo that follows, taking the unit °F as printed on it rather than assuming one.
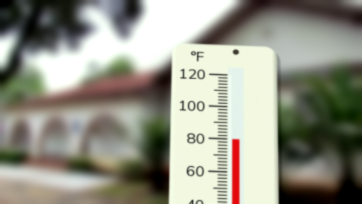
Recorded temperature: 80 °F
